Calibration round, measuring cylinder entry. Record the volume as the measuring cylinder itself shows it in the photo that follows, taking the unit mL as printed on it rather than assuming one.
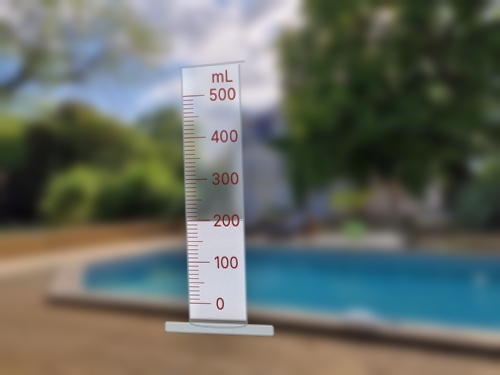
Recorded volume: 200 mL
